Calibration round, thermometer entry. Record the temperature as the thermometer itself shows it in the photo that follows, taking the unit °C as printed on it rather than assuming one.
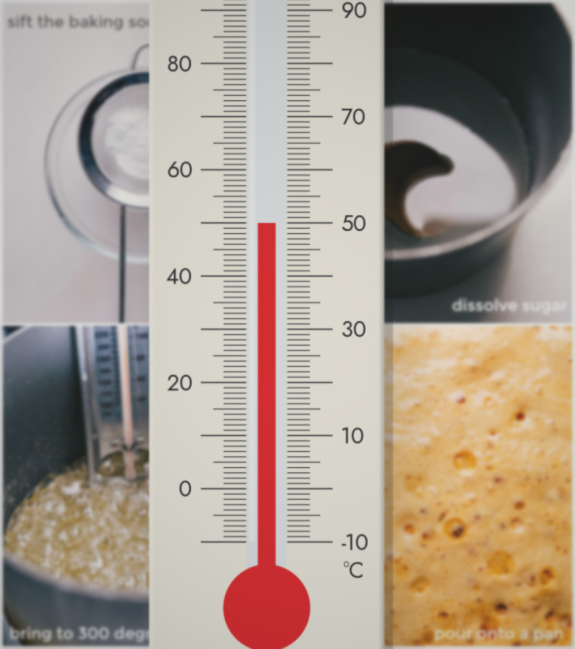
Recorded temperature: 50 °C
